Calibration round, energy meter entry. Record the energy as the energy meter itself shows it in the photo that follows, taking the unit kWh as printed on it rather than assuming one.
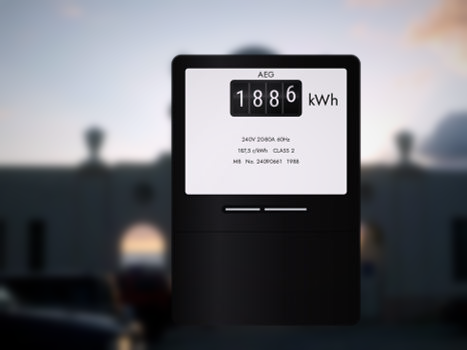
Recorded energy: 1886 kWh
